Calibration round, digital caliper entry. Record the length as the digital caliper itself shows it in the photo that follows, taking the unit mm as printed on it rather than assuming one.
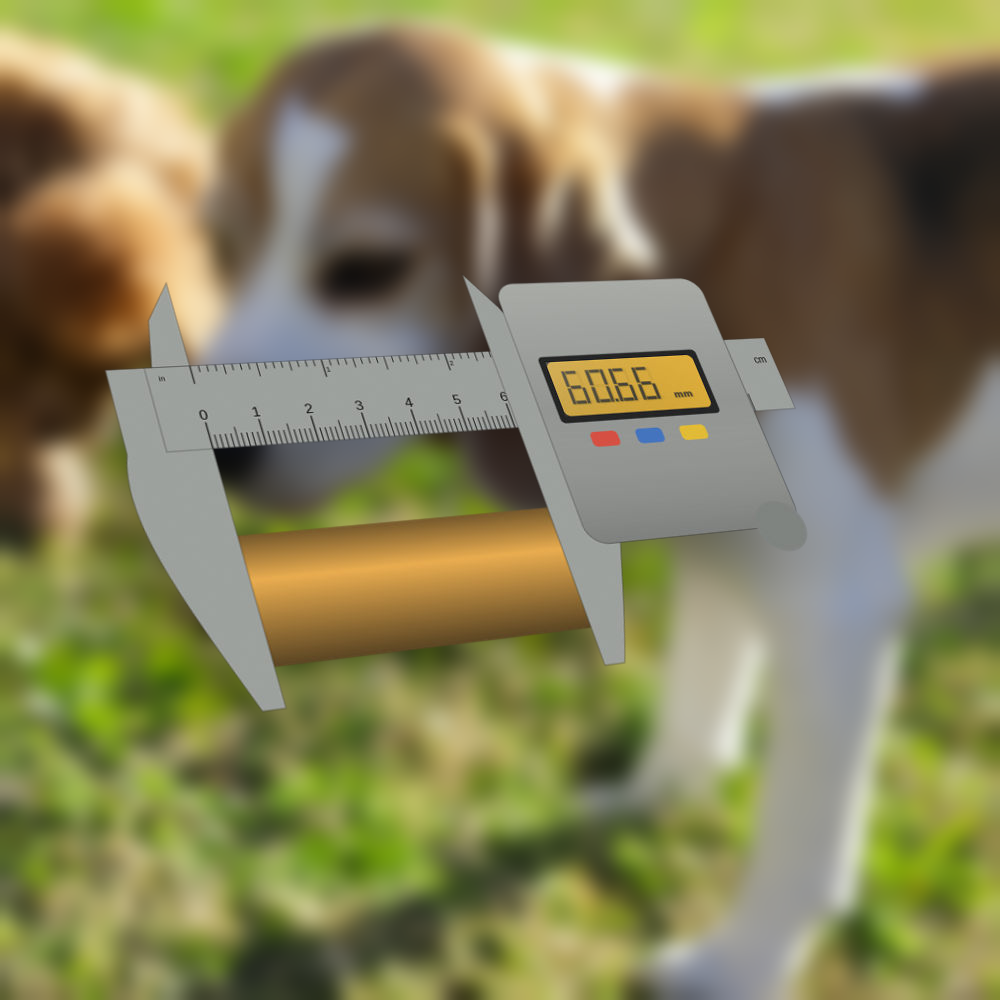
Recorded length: 60.66 mm
